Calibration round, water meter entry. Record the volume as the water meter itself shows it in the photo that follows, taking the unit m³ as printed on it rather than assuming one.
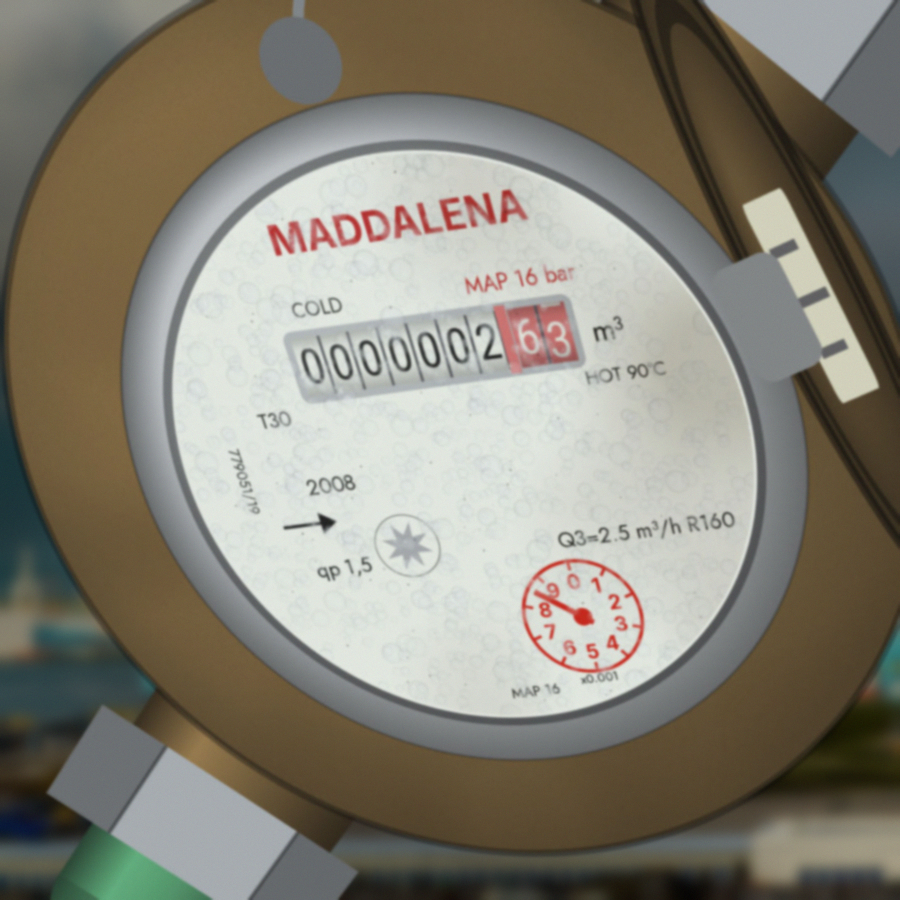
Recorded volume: 2.628 m³
